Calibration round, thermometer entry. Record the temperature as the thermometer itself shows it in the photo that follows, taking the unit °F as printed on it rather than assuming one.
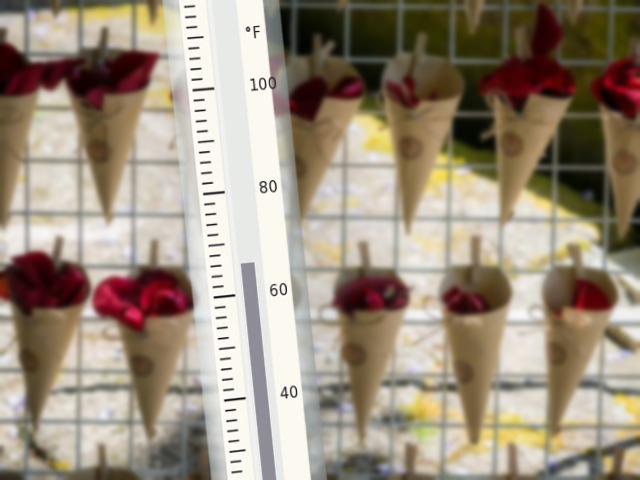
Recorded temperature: 66 °F
